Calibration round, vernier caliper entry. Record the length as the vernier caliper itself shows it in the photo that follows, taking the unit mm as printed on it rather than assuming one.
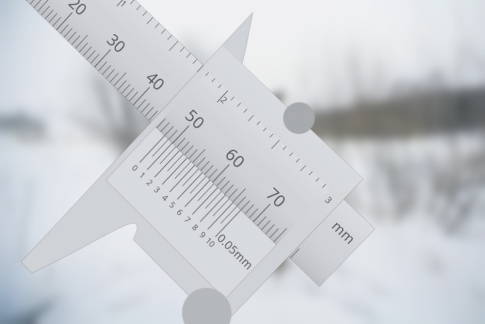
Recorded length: 48.0 mm
